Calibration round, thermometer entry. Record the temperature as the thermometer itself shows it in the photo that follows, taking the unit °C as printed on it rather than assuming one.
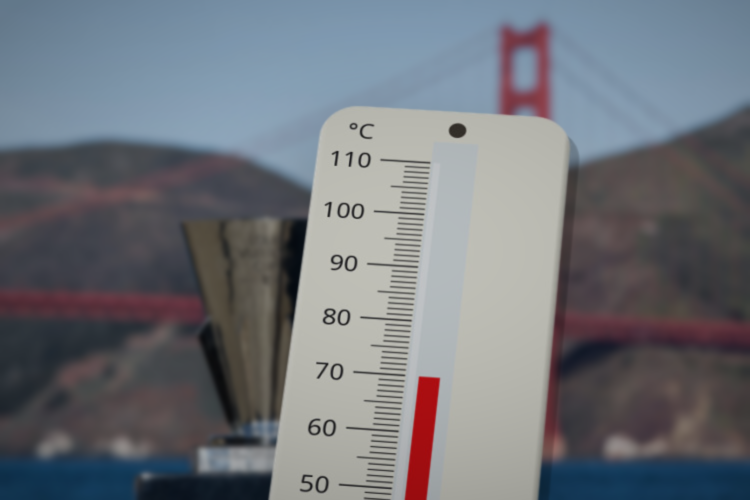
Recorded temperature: 70 °C
